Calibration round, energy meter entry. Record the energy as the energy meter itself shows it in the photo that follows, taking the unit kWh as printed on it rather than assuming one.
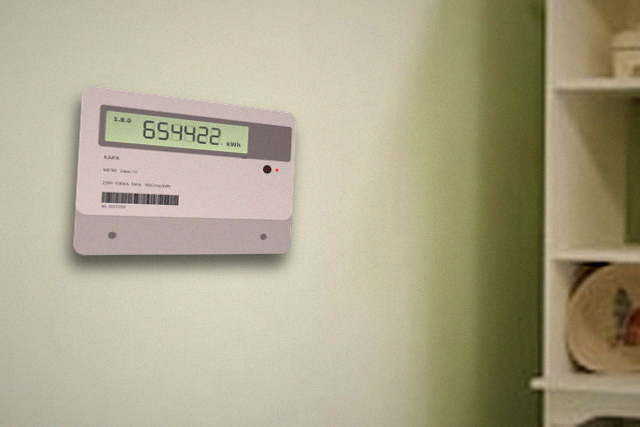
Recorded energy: 654422 kWh
